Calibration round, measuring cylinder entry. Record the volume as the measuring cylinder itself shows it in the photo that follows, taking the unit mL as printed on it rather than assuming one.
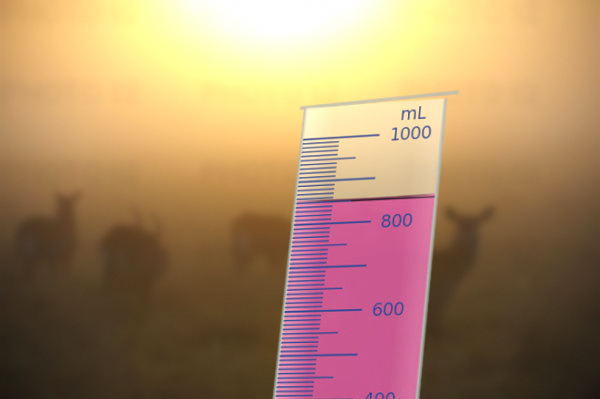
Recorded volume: 850 mL
